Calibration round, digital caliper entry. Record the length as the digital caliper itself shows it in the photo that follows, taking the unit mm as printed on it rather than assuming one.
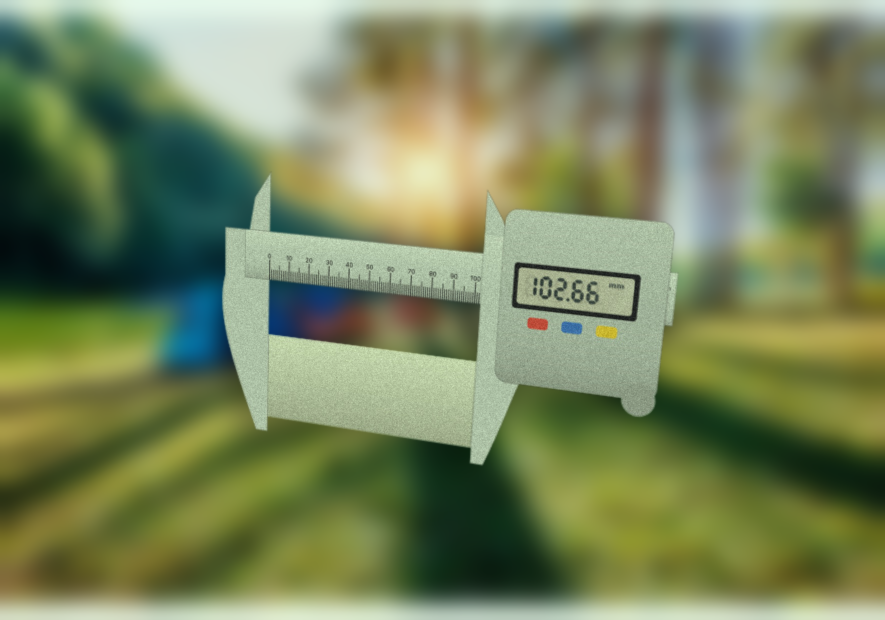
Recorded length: 102.66 mm
